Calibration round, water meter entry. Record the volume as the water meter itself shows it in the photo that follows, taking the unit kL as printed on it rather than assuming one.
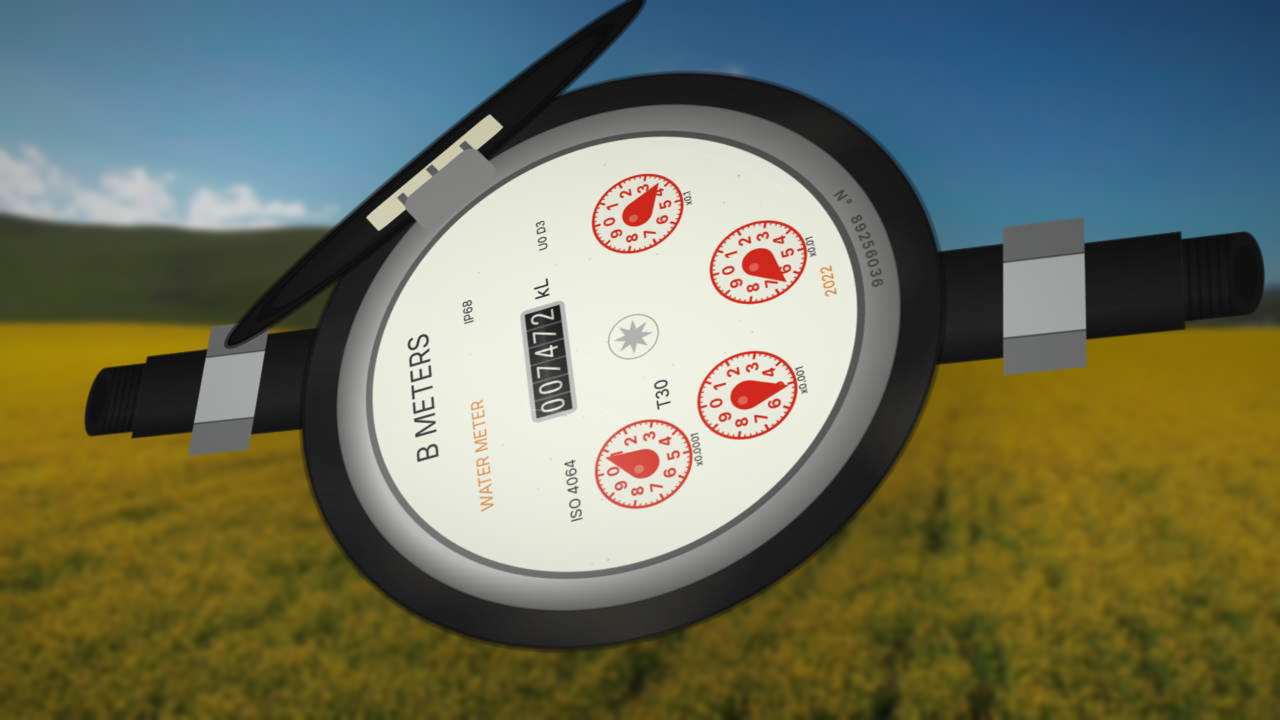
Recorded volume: 7472.3650 kL
